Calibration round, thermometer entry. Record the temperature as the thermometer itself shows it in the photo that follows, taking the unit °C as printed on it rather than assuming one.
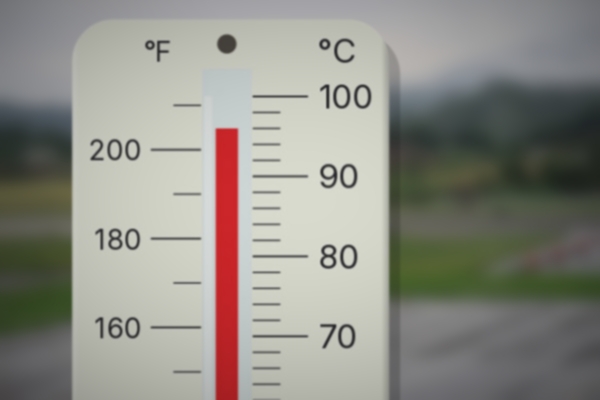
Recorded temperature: 96 °C
